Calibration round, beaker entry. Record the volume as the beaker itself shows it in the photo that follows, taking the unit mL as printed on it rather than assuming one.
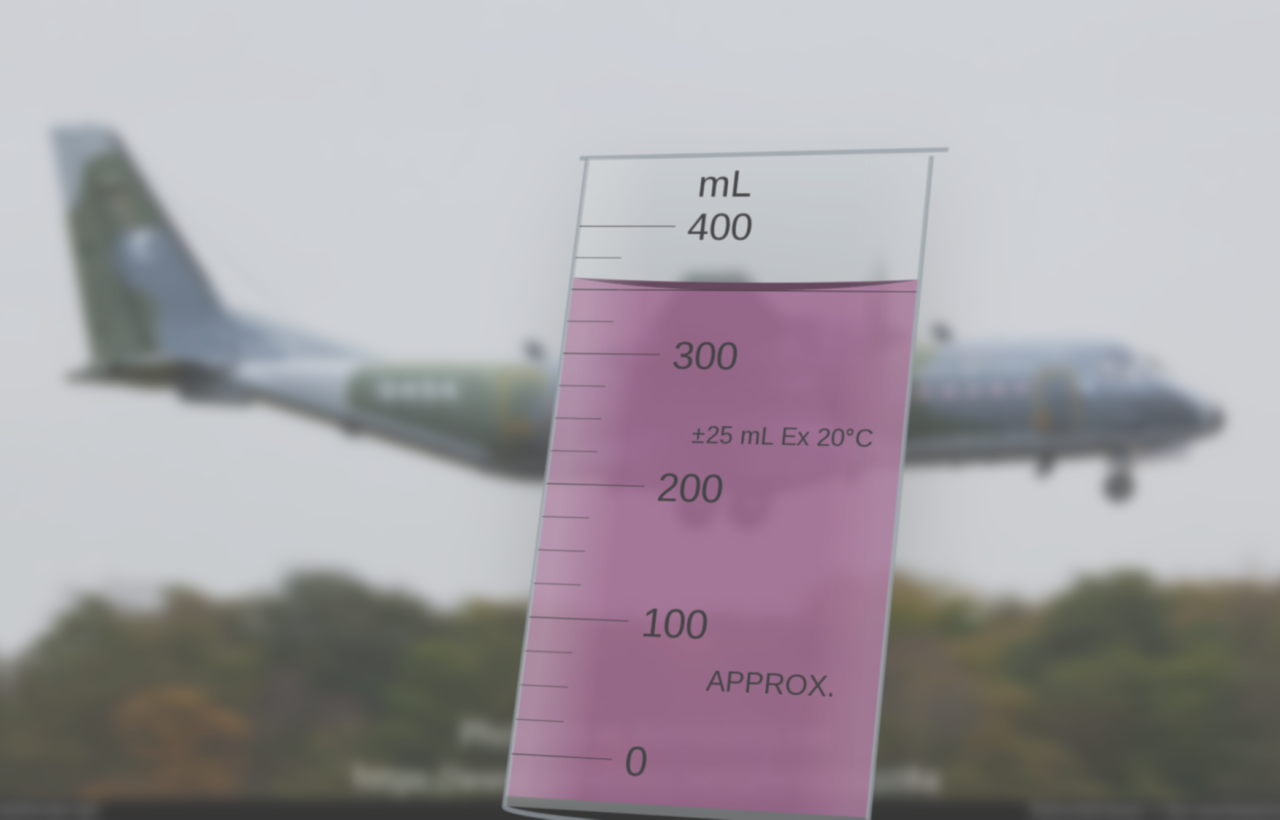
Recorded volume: 350 mL
